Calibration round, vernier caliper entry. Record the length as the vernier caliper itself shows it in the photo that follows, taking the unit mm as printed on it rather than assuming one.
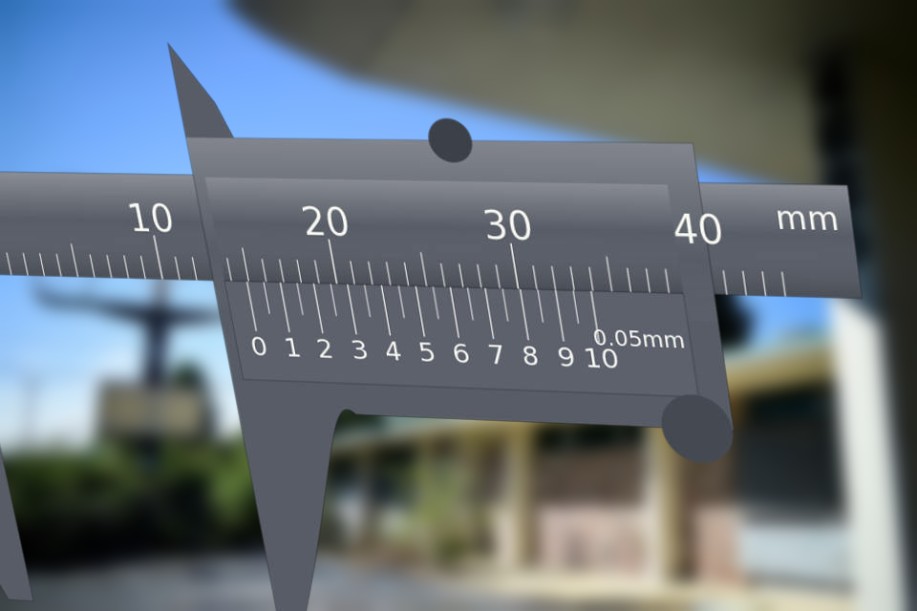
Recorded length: 14.9 mm
